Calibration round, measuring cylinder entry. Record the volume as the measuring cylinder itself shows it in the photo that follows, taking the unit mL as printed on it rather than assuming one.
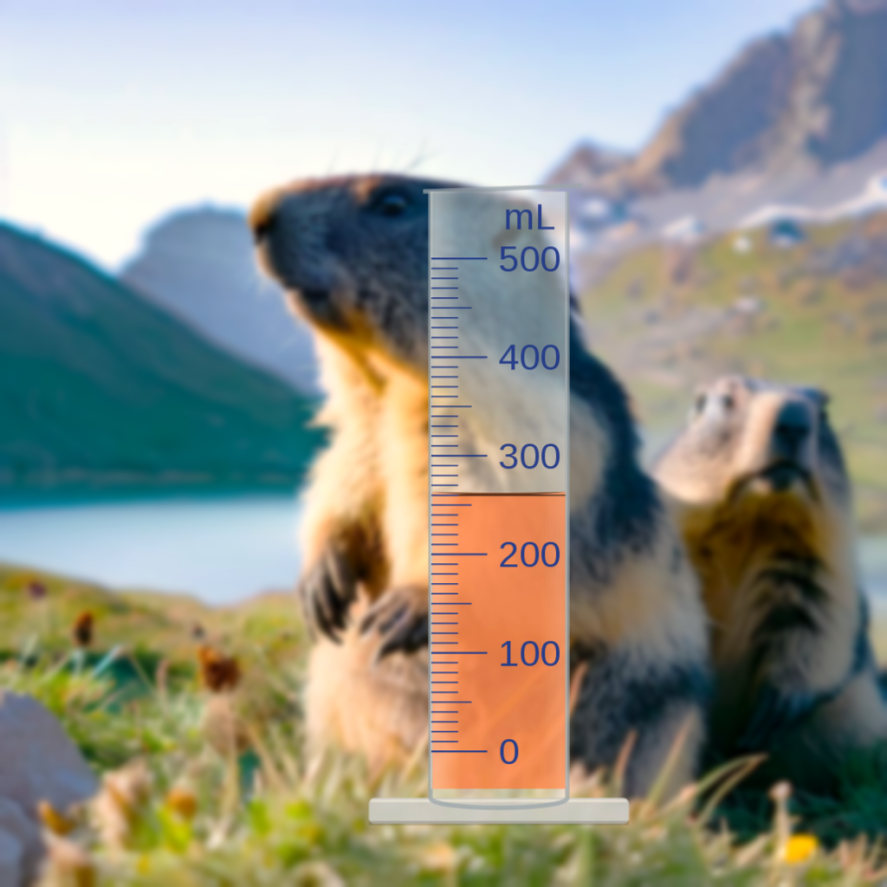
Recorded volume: 260 mL
